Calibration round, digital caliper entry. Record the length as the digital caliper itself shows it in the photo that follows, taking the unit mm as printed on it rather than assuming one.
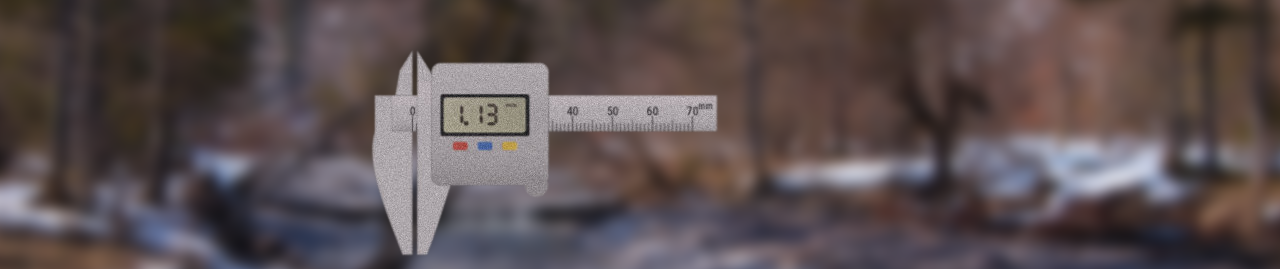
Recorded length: 1.13 mm
